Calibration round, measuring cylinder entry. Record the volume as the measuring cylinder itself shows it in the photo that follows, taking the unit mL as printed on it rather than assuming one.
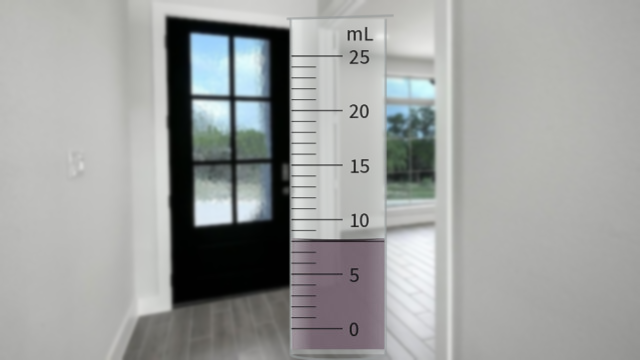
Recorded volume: 8 mL
